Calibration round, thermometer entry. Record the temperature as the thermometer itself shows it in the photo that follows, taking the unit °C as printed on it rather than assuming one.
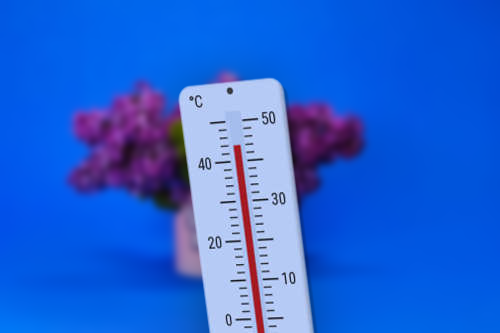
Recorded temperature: 44 °C
